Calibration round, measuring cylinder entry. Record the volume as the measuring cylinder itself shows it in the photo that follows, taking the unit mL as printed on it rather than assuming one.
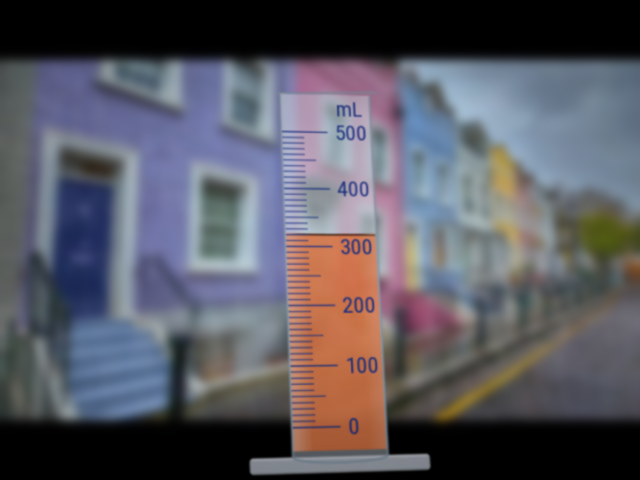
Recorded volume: 320 mL
